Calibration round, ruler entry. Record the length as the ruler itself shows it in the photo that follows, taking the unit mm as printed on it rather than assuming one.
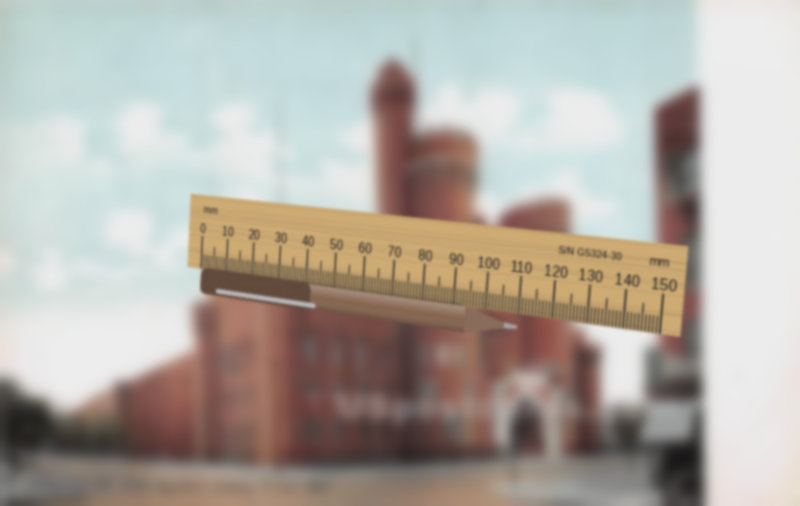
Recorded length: 110 mm
